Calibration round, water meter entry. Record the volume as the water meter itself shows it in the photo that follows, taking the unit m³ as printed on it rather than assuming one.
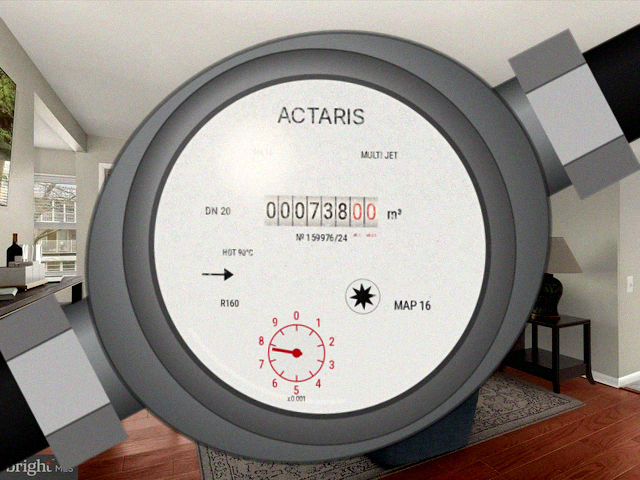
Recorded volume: 738.007 m³
